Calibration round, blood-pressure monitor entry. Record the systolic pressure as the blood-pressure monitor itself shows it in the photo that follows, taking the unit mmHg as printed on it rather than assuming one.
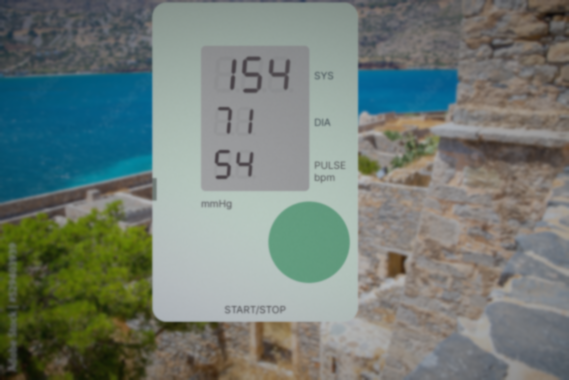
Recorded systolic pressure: 154 mmHg
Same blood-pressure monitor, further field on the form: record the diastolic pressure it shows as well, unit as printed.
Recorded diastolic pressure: 71 mmHg
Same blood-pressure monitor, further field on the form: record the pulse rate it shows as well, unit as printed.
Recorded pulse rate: 54 bpm
